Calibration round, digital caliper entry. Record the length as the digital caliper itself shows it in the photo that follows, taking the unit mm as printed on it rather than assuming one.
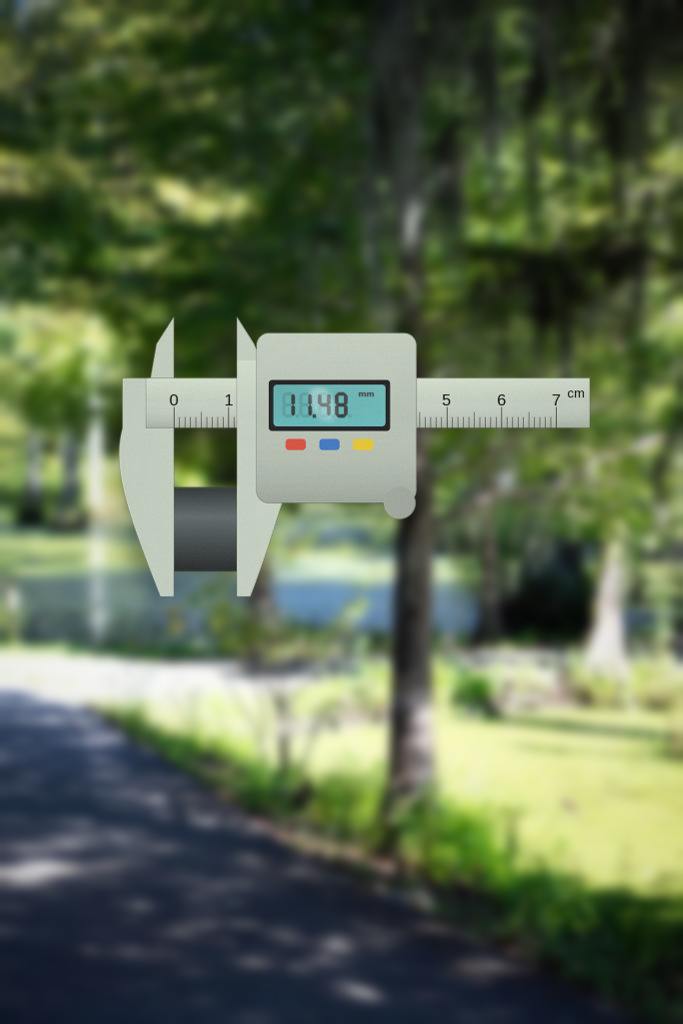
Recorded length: 11.48 mm
